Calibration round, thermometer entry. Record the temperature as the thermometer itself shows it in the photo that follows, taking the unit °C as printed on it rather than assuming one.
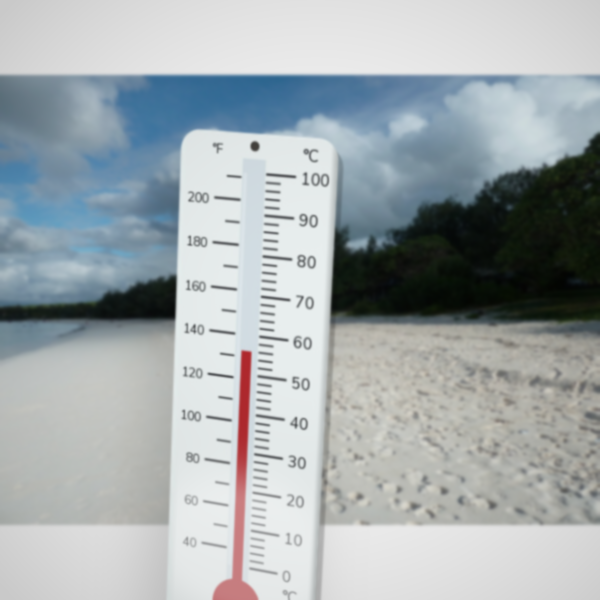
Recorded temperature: 56 °C
